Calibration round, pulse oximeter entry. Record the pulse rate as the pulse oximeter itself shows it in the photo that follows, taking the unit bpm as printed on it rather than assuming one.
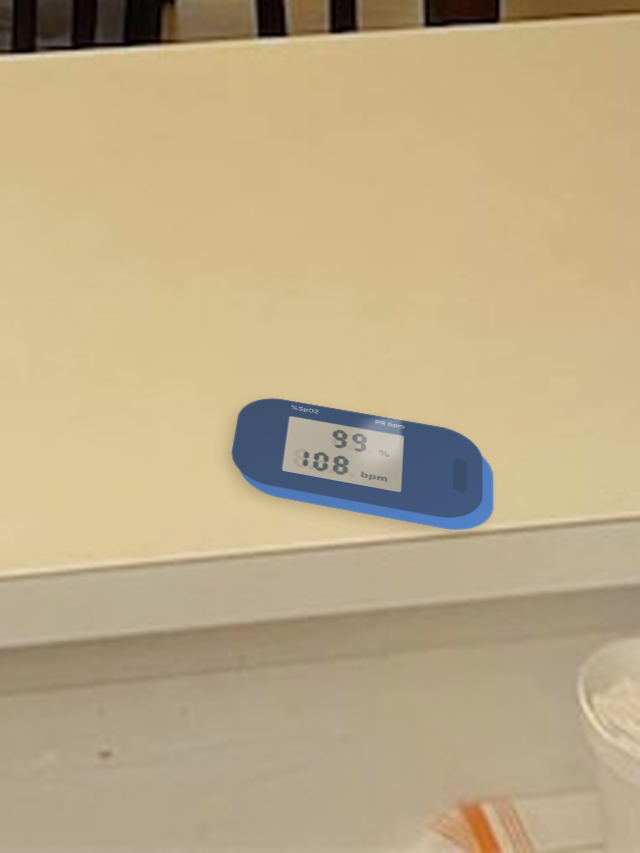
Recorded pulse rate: 108 bpm
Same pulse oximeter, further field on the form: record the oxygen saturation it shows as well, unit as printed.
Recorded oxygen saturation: 99 %
